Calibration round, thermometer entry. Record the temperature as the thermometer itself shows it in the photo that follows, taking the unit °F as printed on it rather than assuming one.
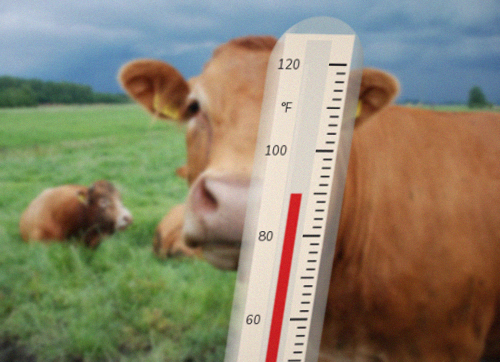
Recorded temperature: 90 °F
